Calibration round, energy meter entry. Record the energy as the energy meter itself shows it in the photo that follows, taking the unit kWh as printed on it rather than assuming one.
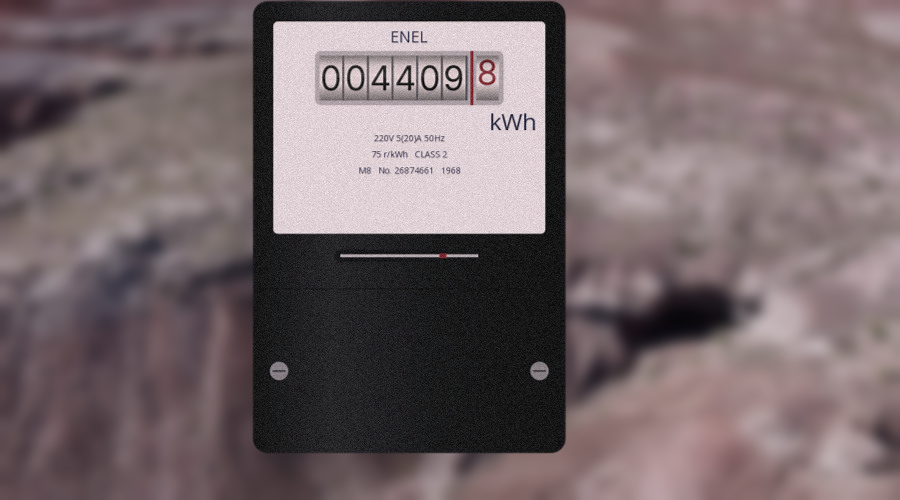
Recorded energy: 4409.8 kWh
